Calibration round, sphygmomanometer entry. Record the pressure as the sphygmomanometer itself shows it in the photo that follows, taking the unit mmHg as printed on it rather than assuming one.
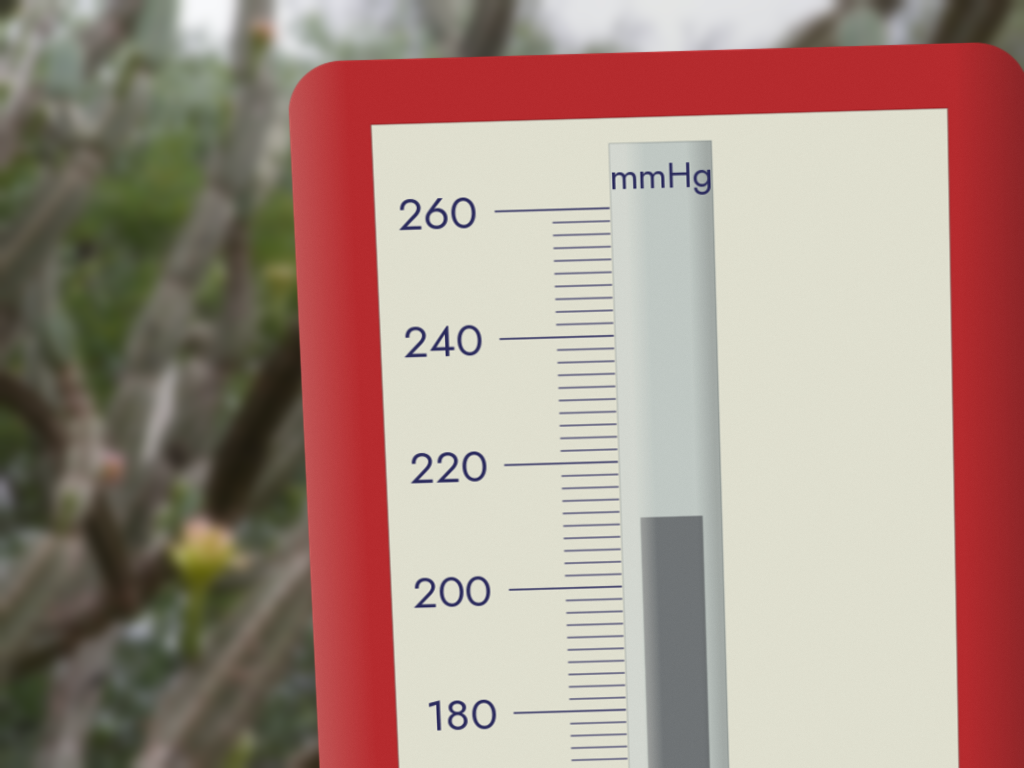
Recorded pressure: 211 mmHg
